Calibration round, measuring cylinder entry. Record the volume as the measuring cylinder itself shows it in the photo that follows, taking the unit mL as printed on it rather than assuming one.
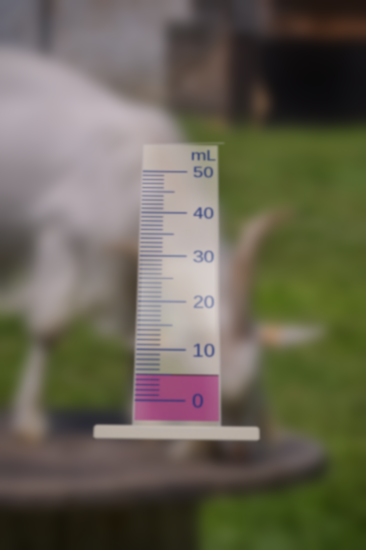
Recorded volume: 5 mL
